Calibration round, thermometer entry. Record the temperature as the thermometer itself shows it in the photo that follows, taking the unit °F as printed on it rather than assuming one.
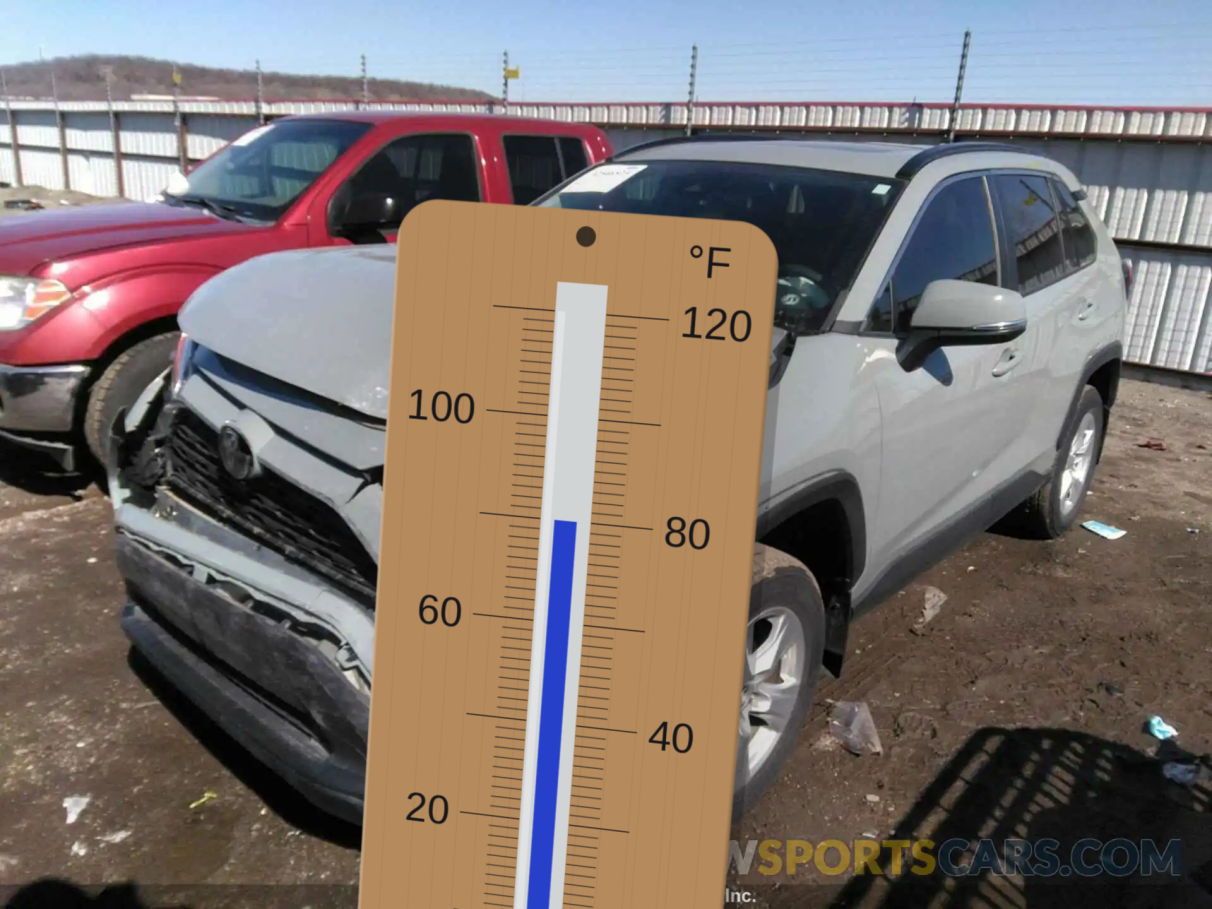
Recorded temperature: 80 °F
